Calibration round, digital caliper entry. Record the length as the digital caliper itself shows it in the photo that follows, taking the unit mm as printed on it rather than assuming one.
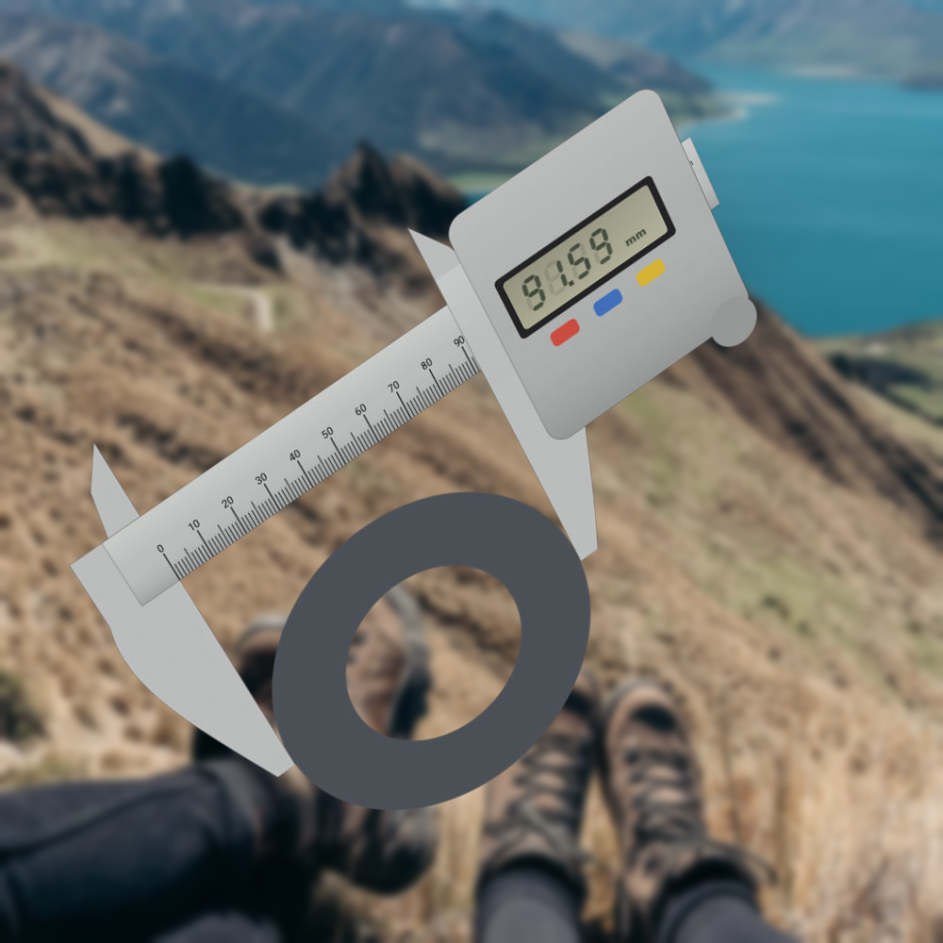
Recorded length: 91.59 mm
